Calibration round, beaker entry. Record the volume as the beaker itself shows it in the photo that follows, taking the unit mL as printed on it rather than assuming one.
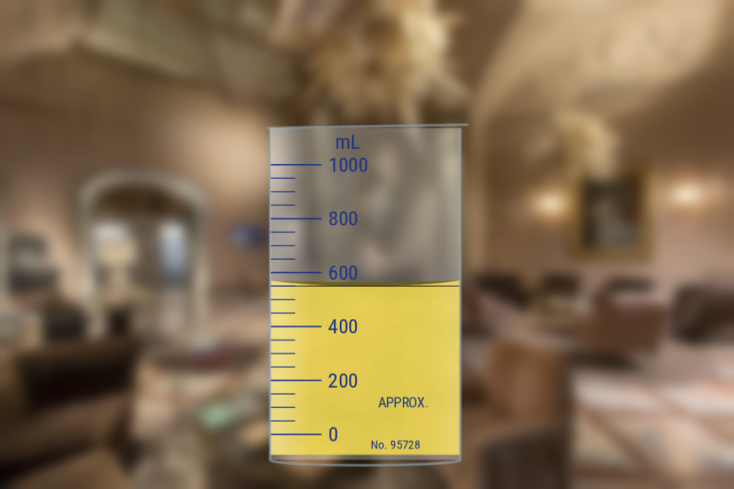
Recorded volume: 550 mL
